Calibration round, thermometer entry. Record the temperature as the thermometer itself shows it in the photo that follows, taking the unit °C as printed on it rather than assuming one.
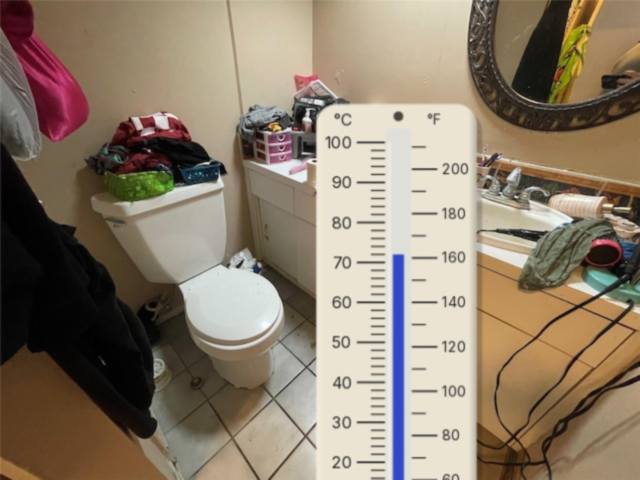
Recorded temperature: 72 °C
